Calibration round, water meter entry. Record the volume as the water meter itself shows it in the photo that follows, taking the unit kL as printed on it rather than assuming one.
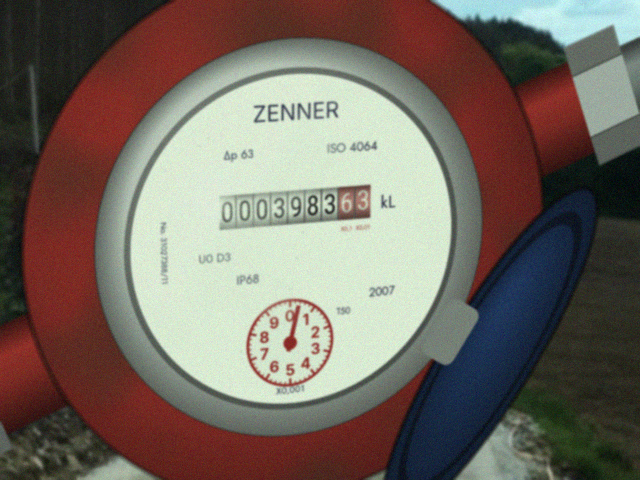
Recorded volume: 3983.630 kL
